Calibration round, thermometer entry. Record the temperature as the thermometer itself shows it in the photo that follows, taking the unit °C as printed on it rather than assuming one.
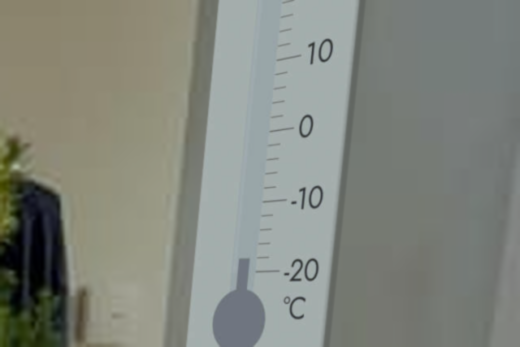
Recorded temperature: -18 °C
